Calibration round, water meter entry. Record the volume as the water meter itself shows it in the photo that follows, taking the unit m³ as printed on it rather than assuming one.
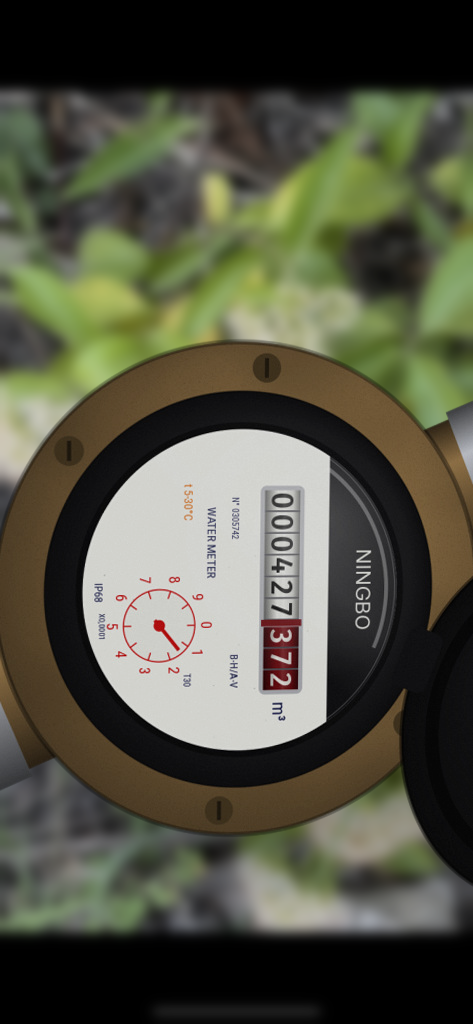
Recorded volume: 427.3721 m³
